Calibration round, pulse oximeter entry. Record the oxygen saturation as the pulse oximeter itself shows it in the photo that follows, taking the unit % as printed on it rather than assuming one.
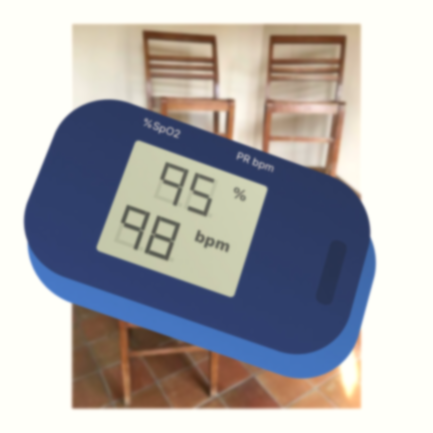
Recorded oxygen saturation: 95 %
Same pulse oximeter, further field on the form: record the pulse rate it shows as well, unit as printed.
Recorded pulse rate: 98 bpm
